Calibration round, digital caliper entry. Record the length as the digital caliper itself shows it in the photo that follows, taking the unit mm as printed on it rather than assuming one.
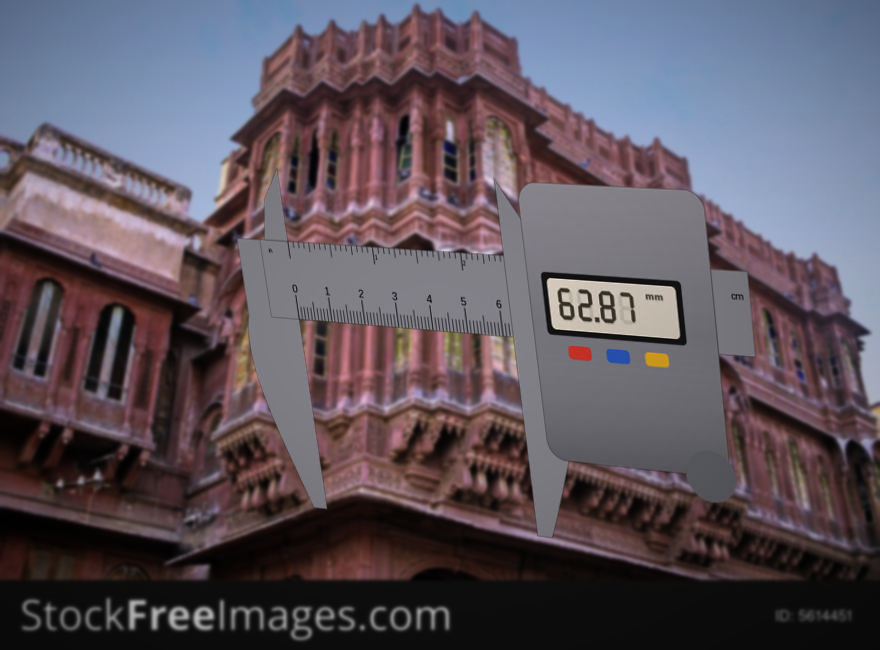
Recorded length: 62.87 mm
